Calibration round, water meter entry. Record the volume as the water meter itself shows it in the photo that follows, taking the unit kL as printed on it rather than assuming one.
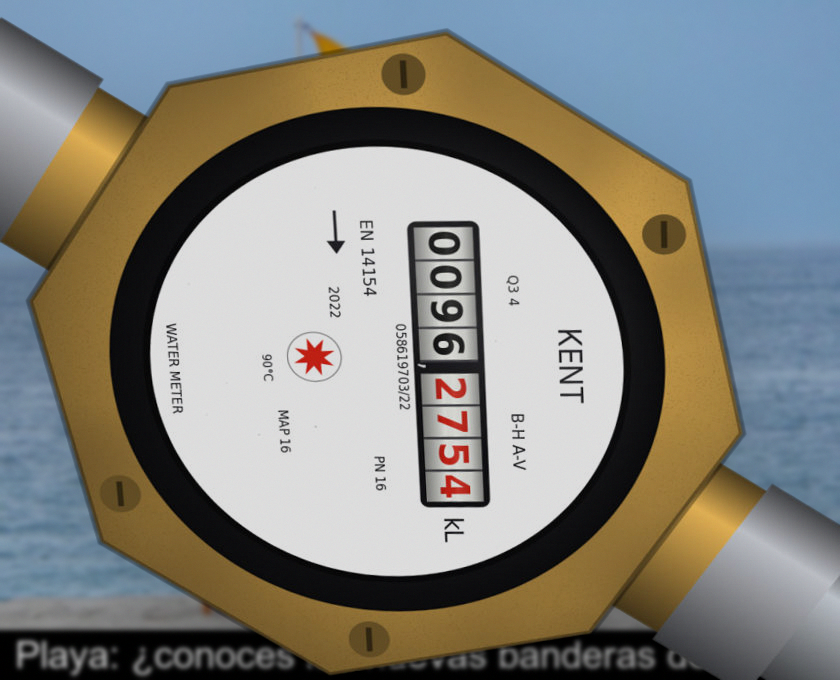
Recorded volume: 96.2754 kL
